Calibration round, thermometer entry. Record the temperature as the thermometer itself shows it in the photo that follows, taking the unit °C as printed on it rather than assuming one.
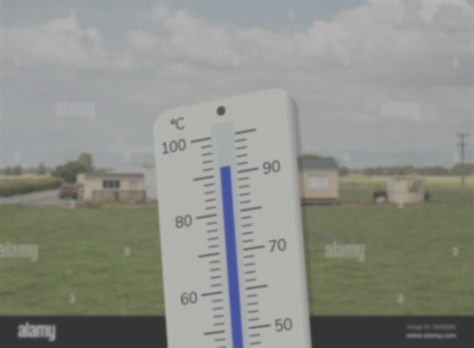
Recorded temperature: 92 °C
